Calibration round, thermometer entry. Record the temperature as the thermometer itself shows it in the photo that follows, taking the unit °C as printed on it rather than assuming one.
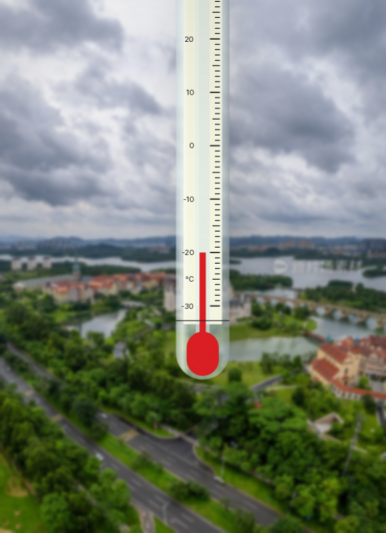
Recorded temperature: -20 °C
